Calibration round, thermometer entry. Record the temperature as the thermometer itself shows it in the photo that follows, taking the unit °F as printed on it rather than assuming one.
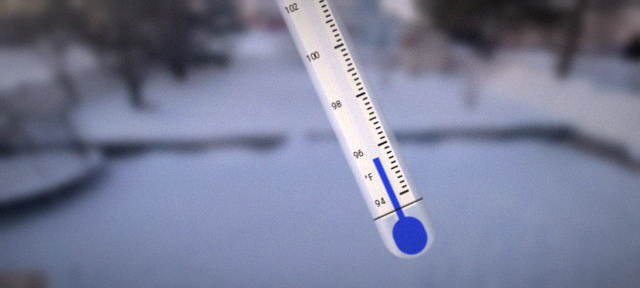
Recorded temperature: 95.6 °F
